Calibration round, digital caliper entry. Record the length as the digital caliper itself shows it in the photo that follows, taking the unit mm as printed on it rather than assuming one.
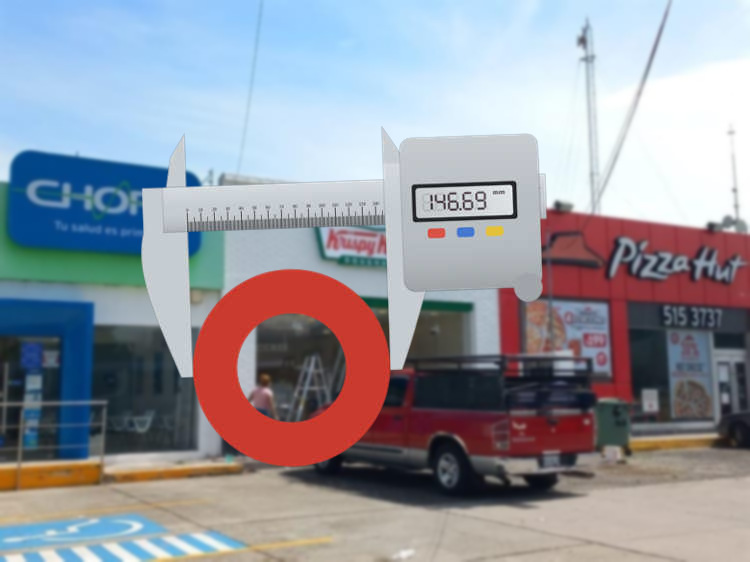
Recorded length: 146.69 mm
